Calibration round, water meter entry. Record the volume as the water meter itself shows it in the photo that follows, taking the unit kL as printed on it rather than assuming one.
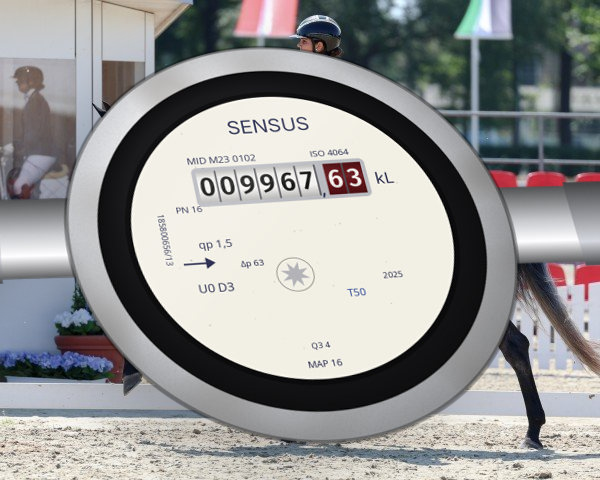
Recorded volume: 9967.63 kL
